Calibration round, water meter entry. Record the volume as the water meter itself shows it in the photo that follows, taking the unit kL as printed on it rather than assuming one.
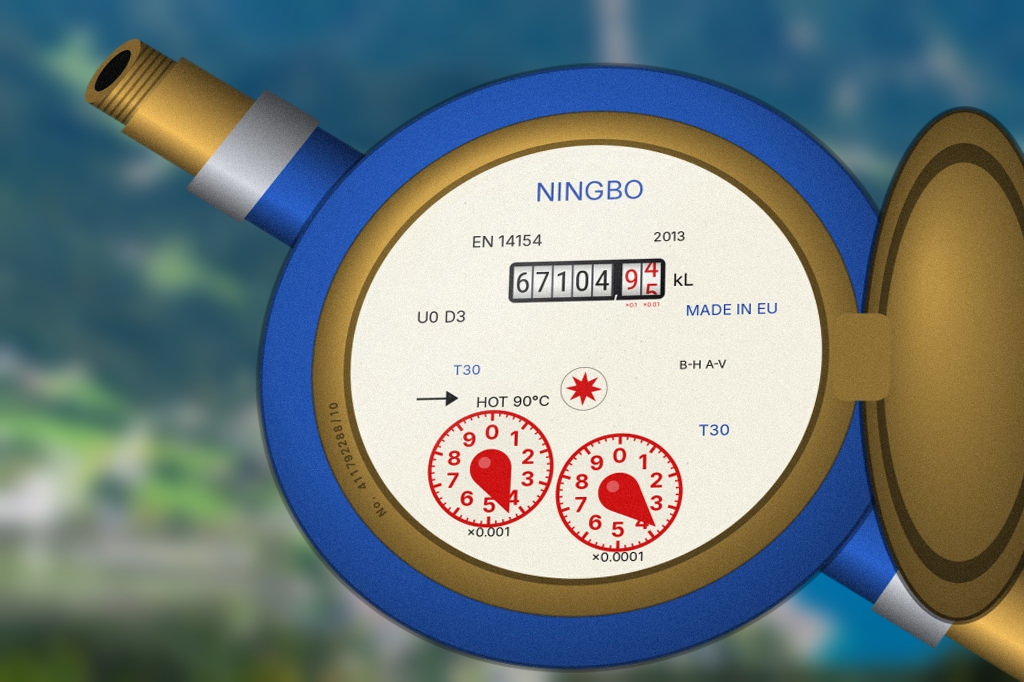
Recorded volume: 67104.9443 kL
